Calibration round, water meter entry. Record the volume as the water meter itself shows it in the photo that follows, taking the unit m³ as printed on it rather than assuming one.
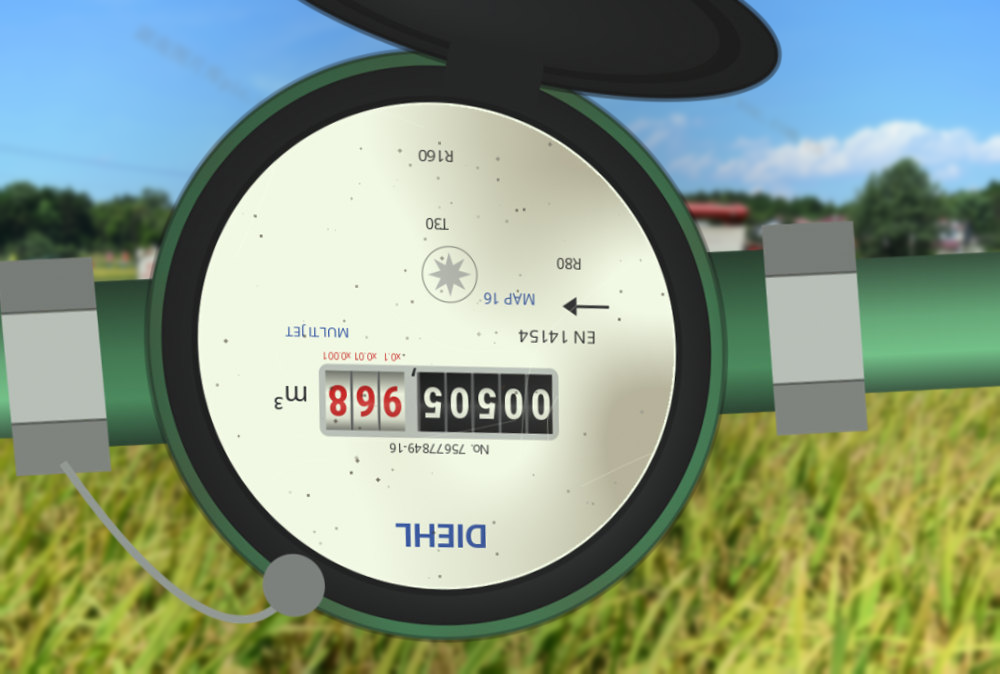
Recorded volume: 505.968 m³
